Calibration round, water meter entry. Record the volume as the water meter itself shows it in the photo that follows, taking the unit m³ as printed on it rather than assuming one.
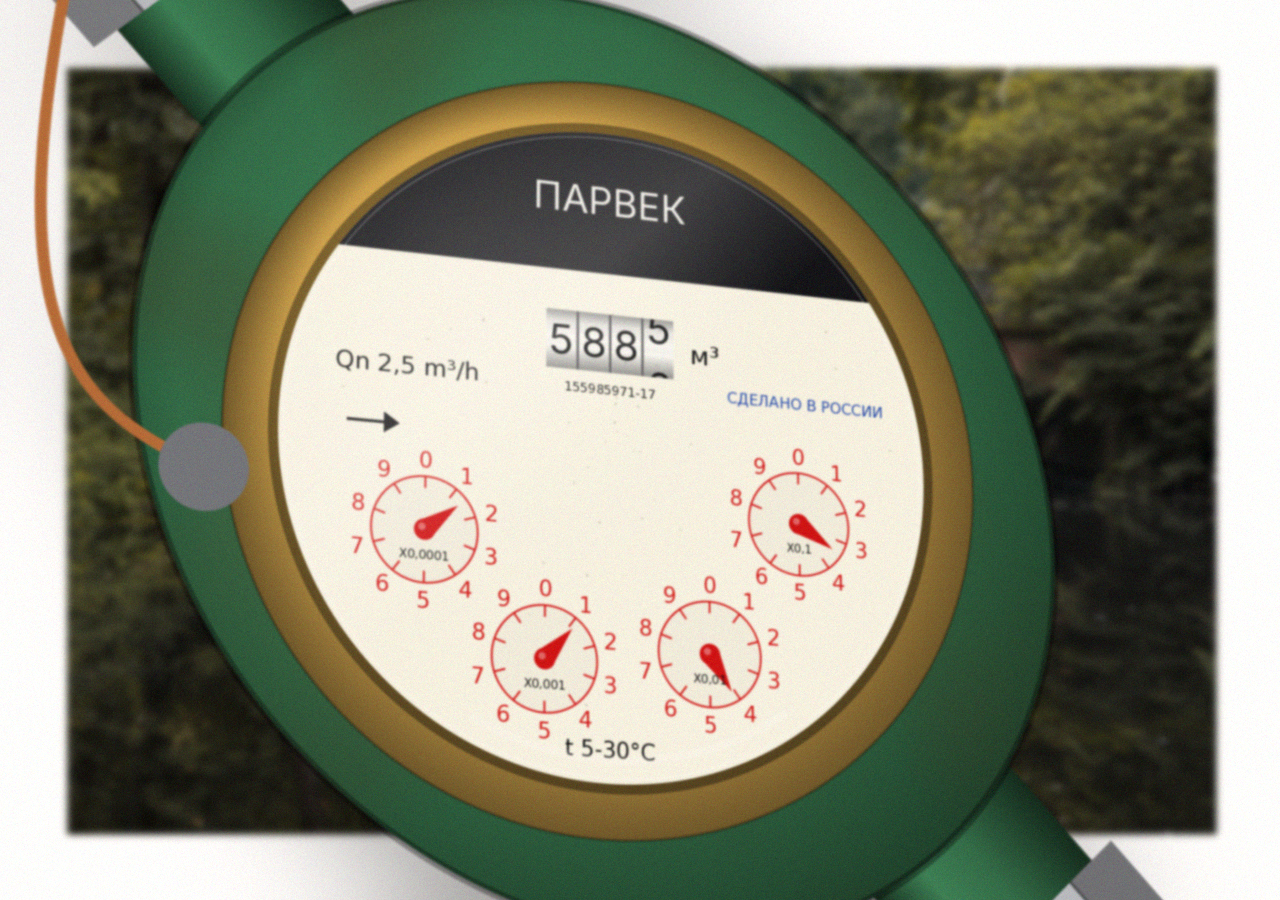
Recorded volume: 5885.3411 m³
